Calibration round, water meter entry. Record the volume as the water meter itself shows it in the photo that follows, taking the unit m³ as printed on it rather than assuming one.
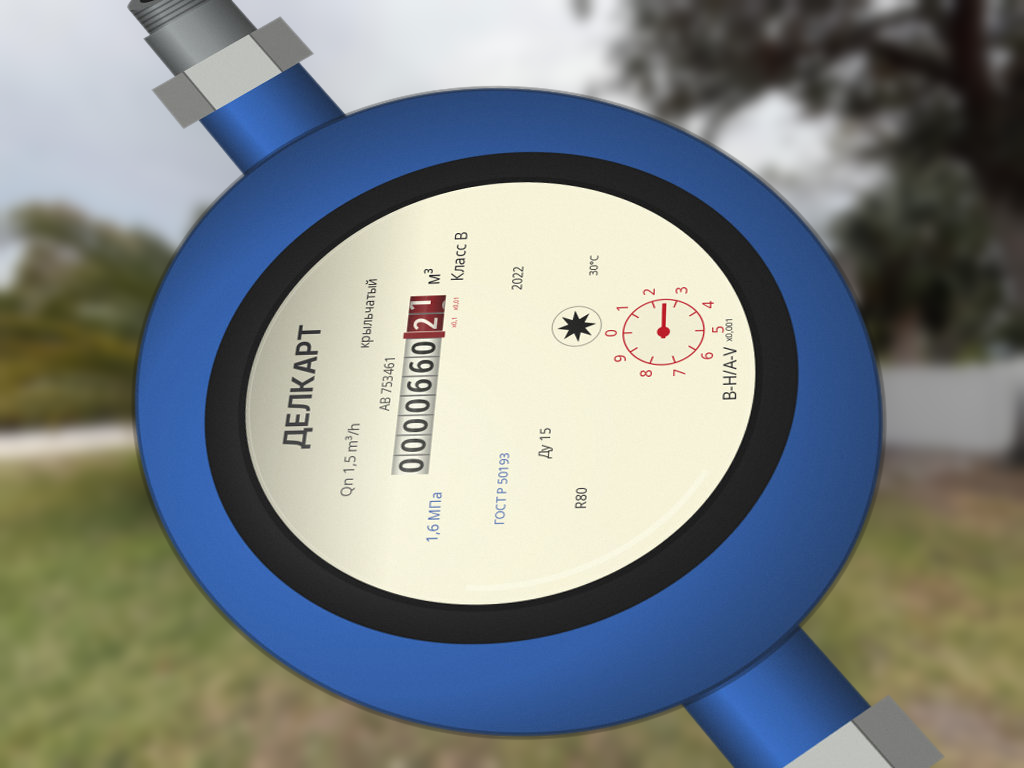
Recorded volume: 660.212 m³
